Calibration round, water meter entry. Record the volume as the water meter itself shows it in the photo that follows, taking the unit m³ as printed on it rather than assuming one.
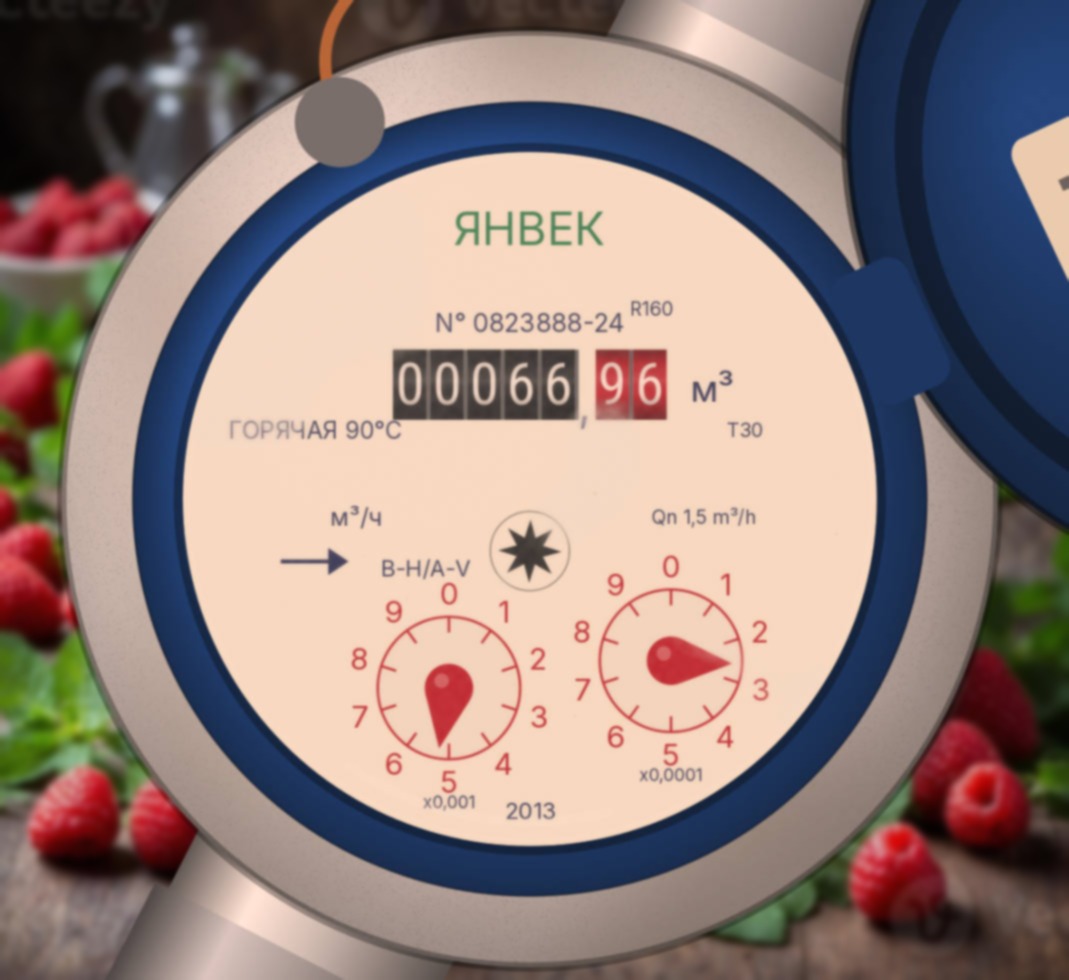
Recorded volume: 66.9652 m³
